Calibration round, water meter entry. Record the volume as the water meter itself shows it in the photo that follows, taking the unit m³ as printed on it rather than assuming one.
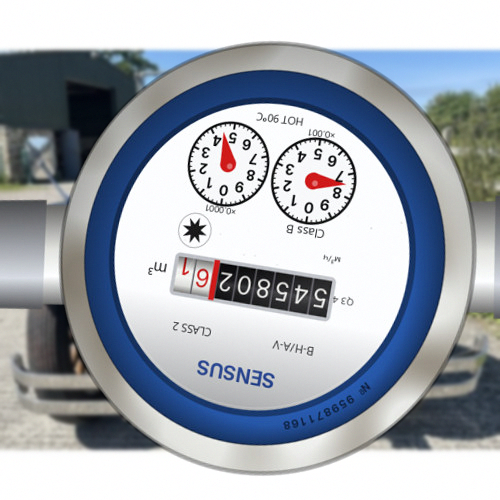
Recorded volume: 545802.6074 m³
